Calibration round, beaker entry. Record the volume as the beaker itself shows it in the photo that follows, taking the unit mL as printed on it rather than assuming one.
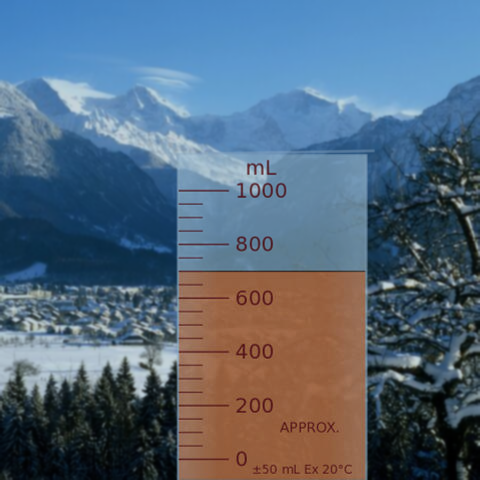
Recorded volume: 700 mL
